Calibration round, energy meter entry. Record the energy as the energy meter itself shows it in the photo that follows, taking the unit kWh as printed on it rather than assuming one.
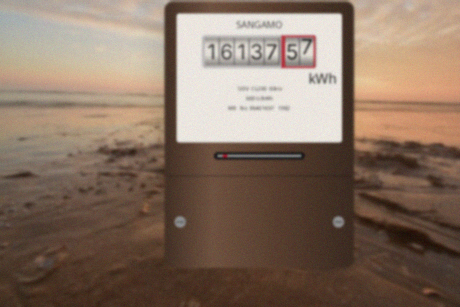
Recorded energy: 16137.57 kWh
